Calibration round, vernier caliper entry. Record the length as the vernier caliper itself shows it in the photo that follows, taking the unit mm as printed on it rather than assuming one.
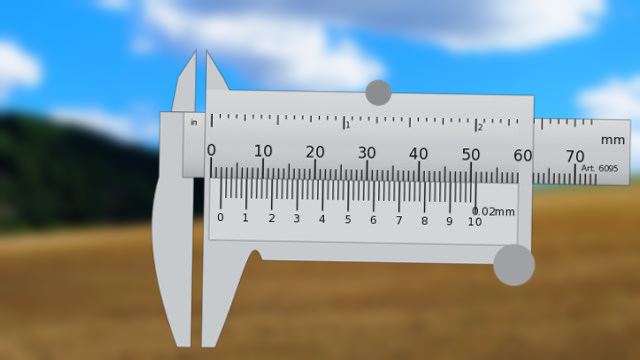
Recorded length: 2.0 mm
